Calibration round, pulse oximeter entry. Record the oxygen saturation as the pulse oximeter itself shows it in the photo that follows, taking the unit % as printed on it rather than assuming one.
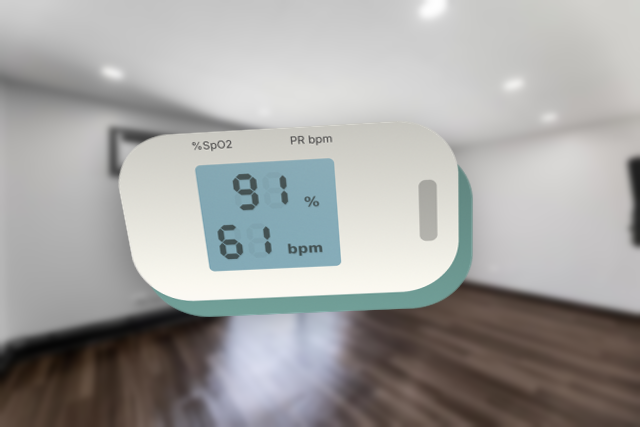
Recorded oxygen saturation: 91 %
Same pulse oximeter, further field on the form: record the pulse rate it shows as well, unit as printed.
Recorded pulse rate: 61 bpm
